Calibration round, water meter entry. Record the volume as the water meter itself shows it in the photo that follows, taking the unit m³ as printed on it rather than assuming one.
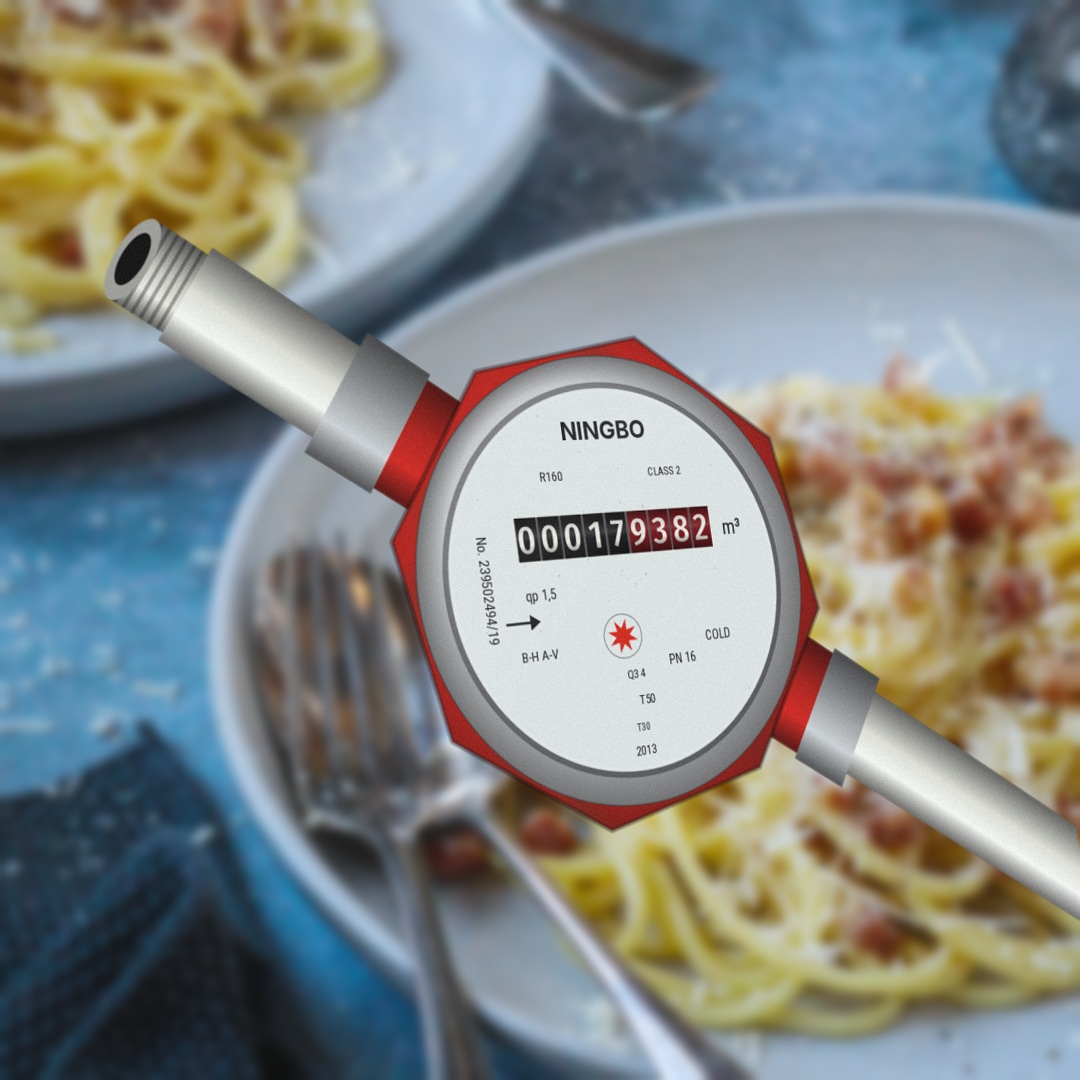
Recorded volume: 17.9382 m³
